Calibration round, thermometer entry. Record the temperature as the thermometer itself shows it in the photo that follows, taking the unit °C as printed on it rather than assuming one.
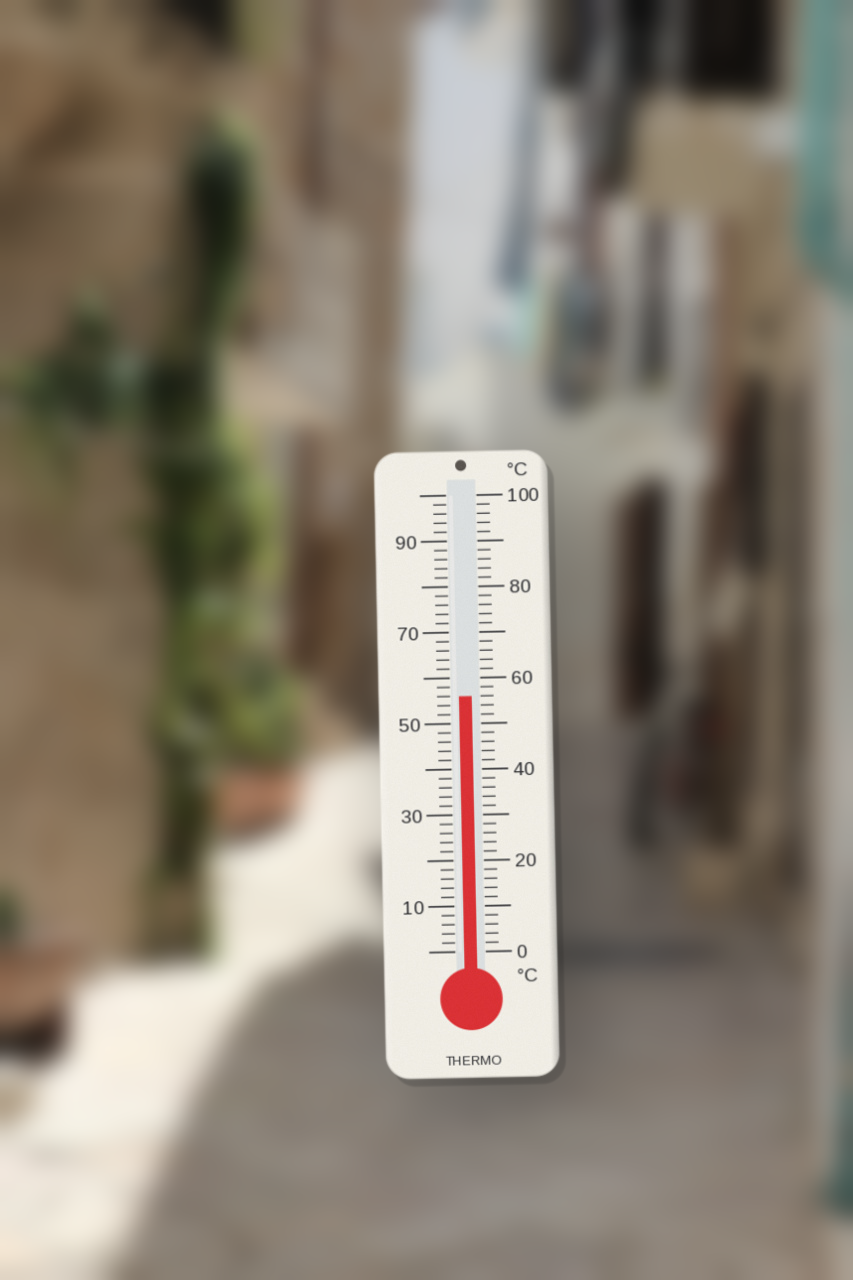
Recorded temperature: 56 °C
